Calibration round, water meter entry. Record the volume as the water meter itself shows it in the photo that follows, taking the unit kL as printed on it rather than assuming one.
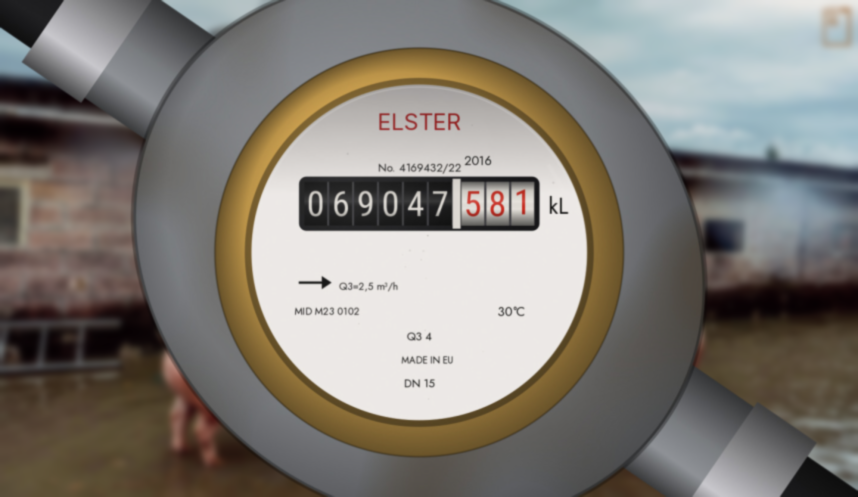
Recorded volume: 69047.581 kL
